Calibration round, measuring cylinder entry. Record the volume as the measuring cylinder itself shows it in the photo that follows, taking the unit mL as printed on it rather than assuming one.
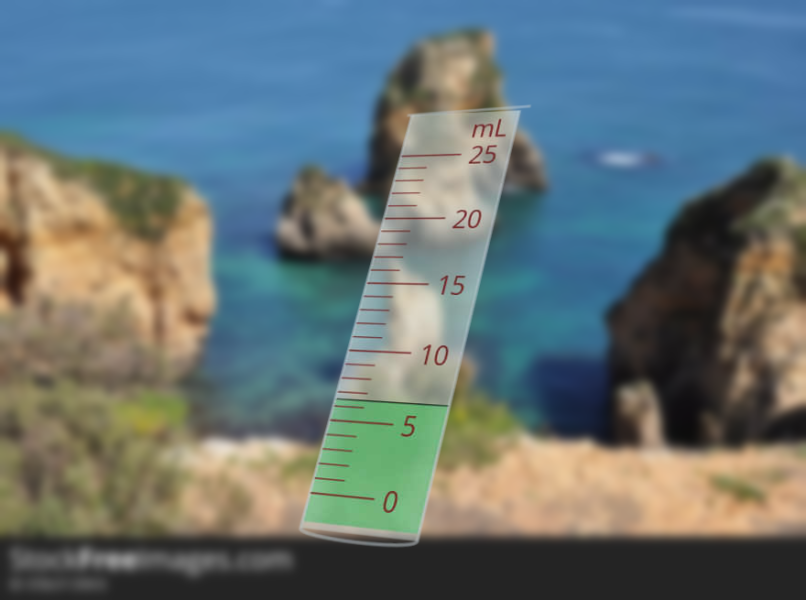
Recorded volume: 6.5 mL
